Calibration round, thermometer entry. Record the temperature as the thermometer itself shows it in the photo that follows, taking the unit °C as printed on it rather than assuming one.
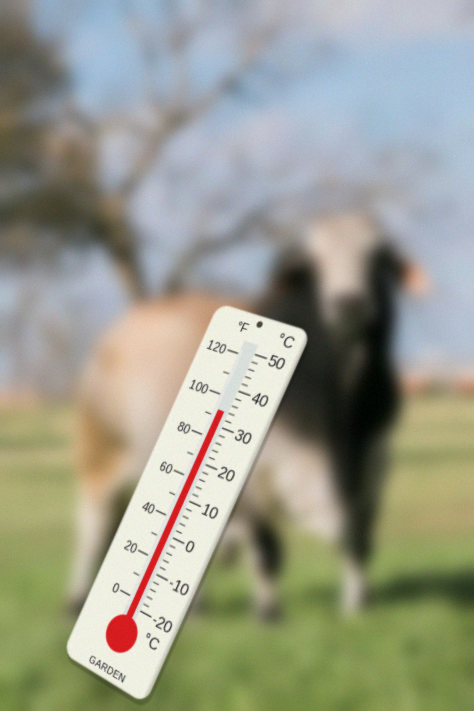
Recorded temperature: 34 °C
